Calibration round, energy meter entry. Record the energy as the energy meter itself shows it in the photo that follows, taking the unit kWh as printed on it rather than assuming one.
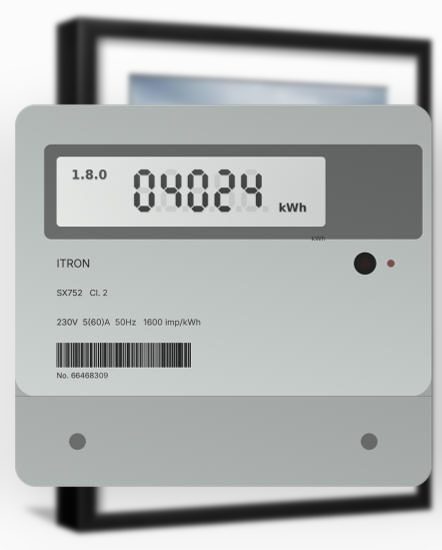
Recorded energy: 4024 kWh
